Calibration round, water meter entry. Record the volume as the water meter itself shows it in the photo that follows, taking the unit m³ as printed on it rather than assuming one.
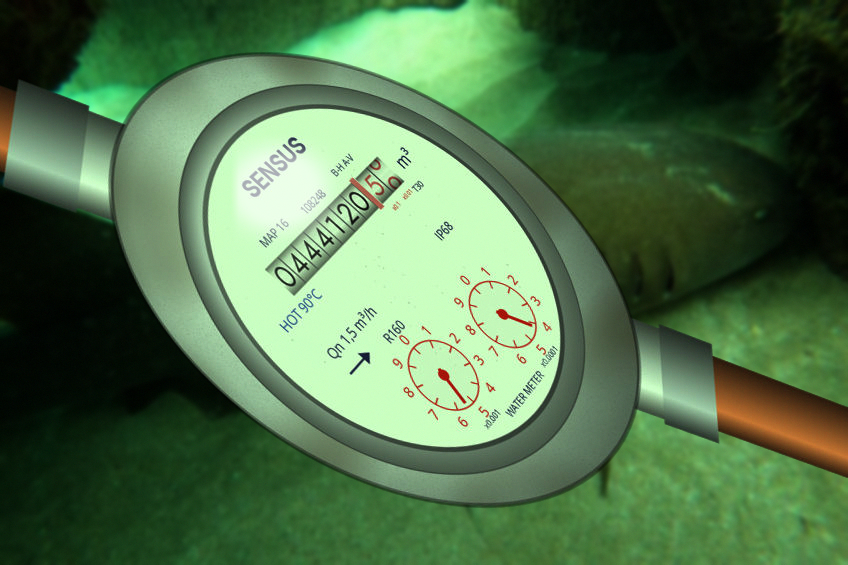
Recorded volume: 444120.5854 m³
